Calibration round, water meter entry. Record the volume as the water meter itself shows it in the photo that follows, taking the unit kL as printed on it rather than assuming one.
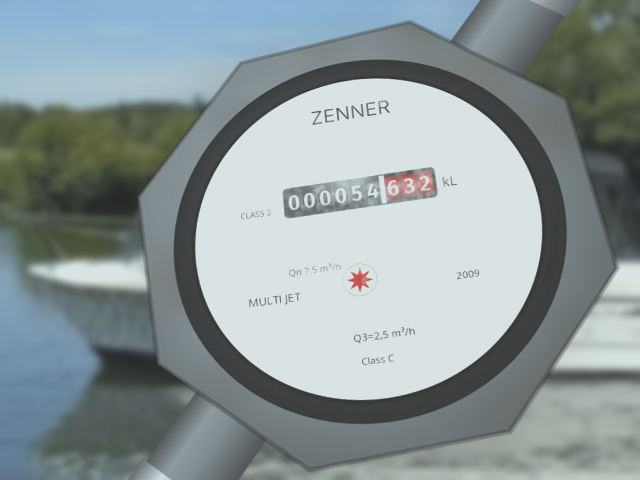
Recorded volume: 54.632 kL
